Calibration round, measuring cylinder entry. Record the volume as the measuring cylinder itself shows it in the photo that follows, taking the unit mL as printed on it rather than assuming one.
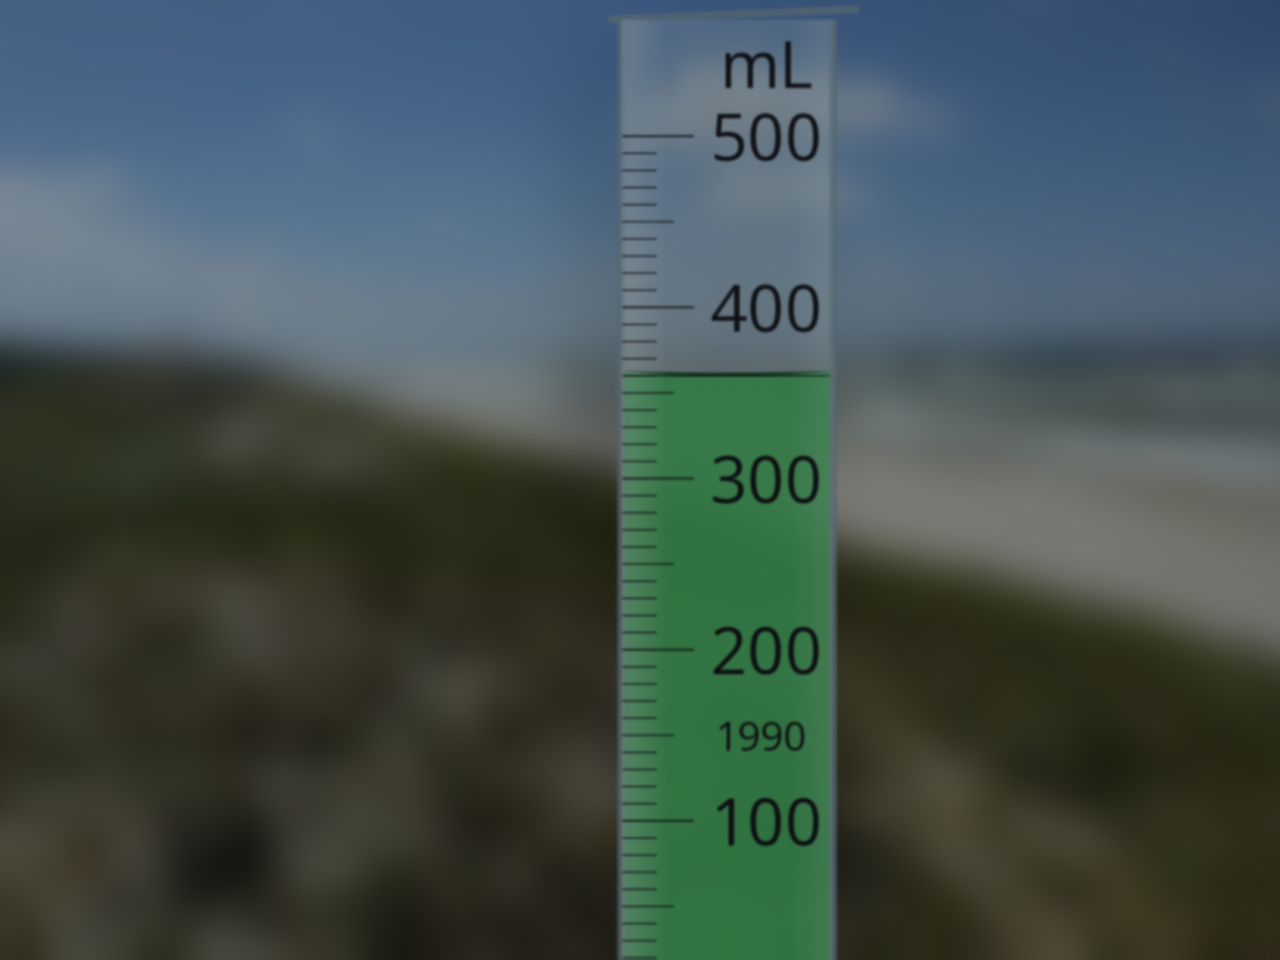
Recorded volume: 360 mL
